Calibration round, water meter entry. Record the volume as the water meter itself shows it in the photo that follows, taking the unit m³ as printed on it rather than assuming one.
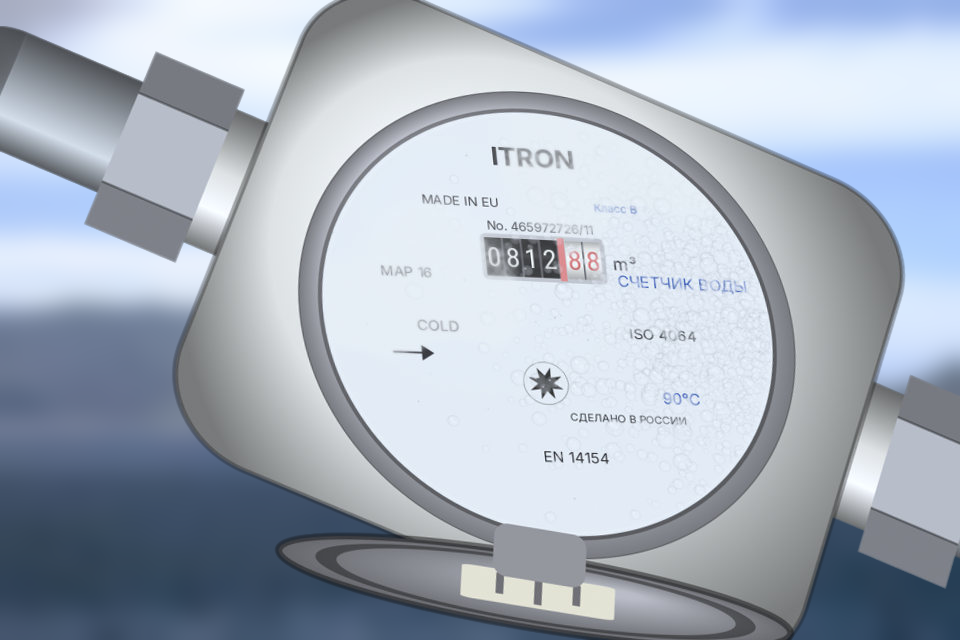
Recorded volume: 812.88 m³
